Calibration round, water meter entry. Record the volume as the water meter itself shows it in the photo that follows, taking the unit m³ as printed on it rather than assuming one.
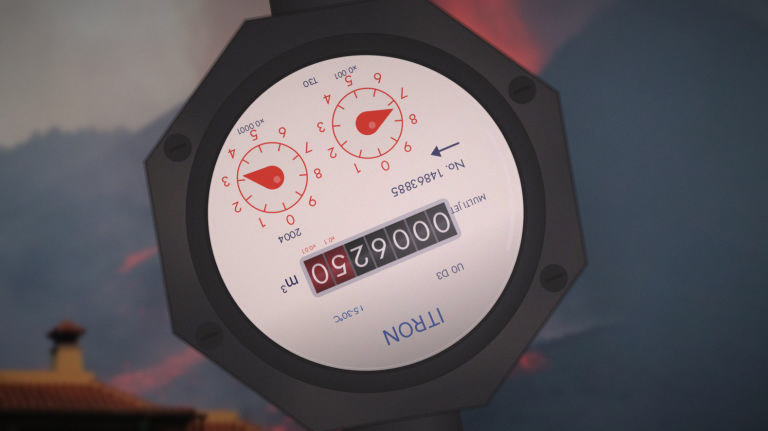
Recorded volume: 62.5073 m³
